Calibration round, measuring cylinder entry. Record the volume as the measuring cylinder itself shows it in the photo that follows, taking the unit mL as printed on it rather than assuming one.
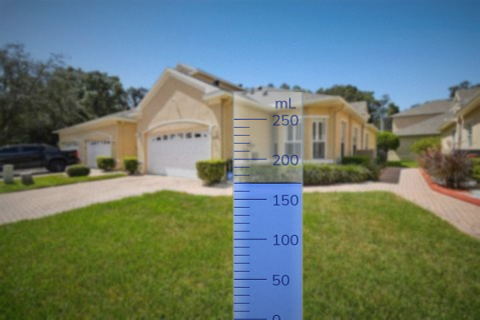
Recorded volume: 170 mL
